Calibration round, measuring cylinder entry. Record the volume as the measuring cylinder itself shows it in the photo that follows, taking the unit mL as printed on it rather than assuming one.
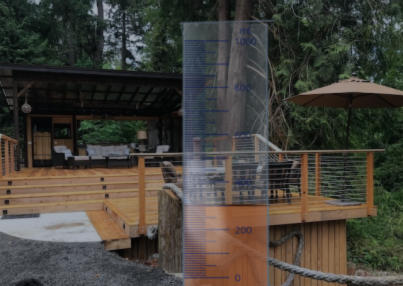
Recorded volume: 300 mL
